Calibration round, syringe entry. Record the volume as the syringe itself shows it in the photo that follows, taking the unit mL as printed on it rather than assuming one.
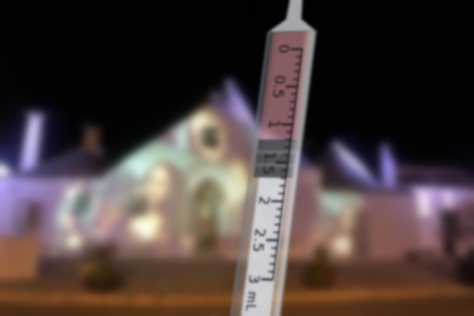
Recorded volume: 1.2 mL
